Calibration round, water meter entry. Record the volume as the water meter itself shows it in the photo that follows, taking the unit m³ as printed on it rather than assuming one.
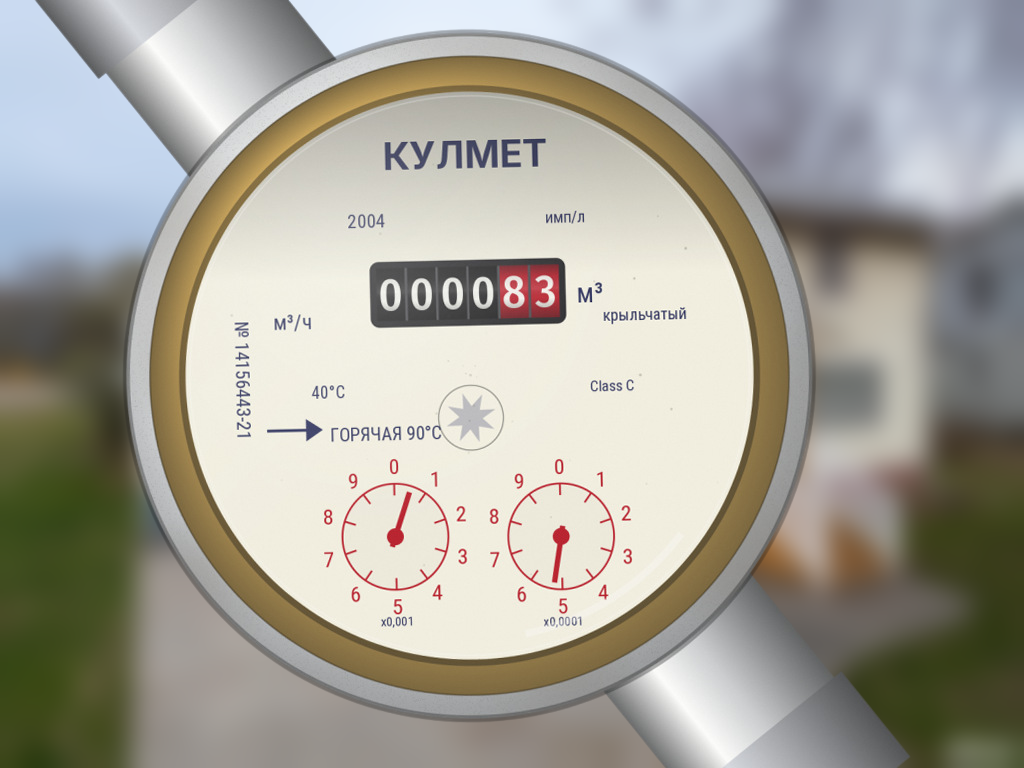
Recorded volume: 0.8305 m³
